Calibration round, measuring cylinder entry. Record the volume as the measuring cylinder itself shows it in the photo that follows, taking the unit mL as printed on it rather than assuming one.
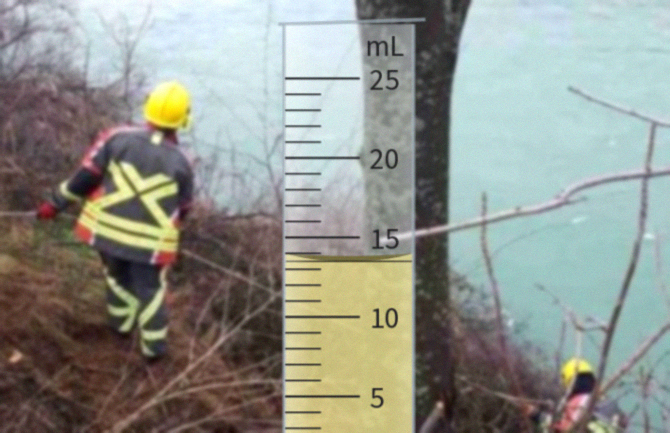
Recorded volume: 13.5 mL
